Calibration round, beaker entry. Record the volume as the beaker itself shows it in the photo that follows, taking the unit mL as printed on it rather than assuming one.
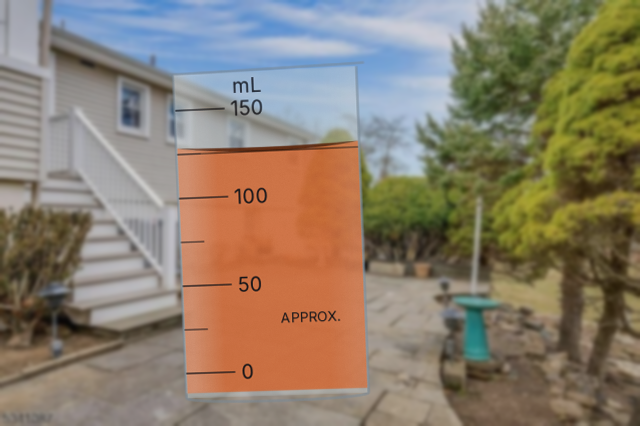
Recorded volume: 125 mL
